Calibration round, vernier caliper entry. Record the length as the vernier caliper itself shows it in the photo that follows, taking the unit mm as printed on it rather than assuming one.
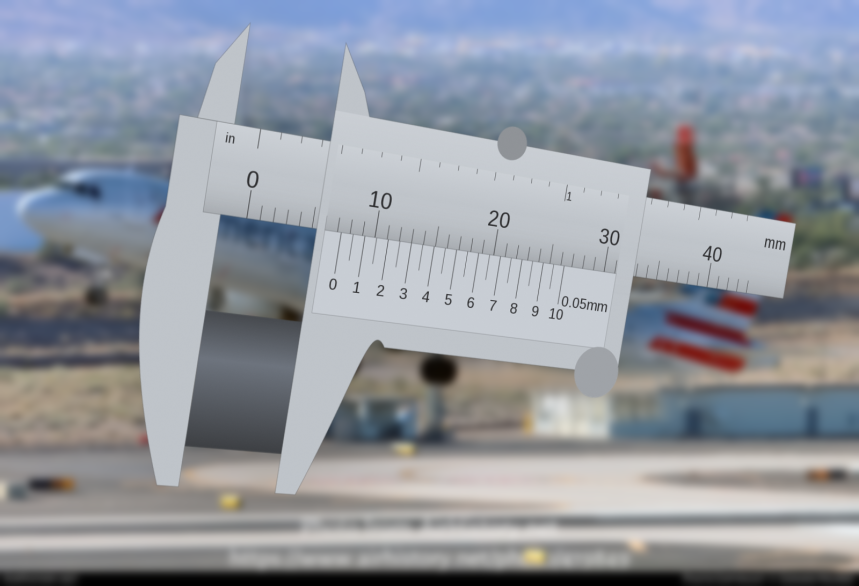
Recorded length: 7.3 mm
